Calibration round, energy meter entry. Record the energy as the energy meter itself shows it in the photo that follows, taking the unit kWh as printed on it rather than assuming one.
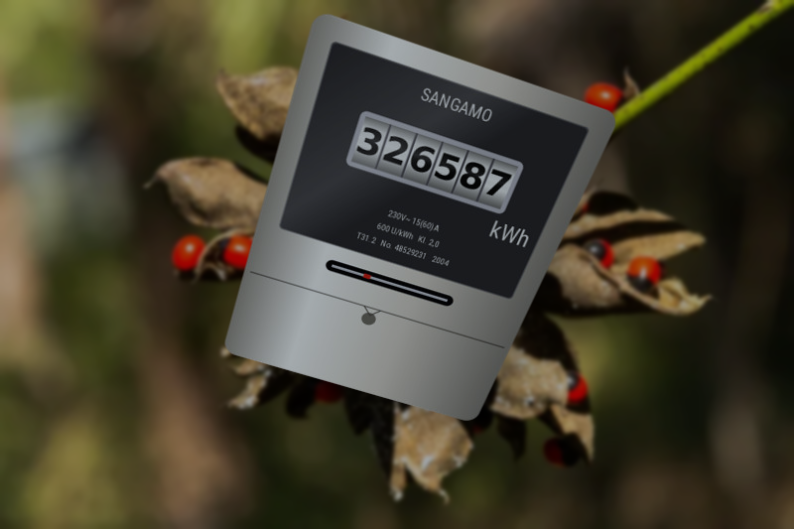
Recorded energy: 326587 kWh
